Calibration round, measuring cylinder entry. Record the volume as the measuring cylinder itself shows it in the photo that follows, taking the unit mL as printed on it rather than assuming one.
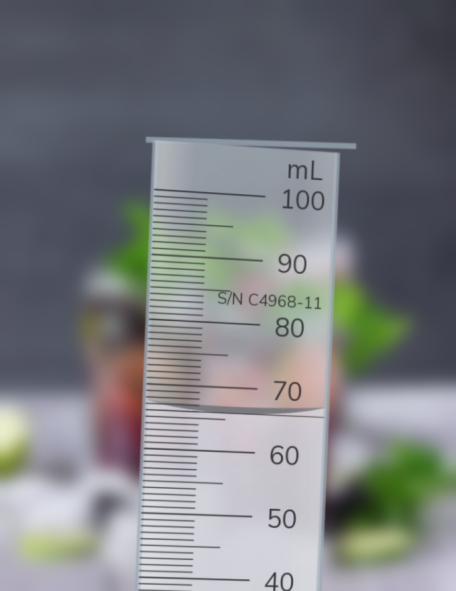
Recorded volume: 66 mL
